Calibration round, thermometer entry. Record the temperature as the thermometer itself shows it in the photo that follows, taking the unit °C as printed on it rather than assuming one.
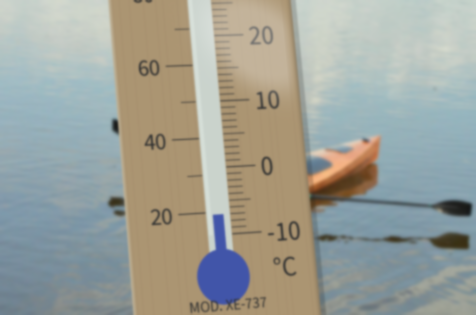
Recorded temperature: -7 °C
